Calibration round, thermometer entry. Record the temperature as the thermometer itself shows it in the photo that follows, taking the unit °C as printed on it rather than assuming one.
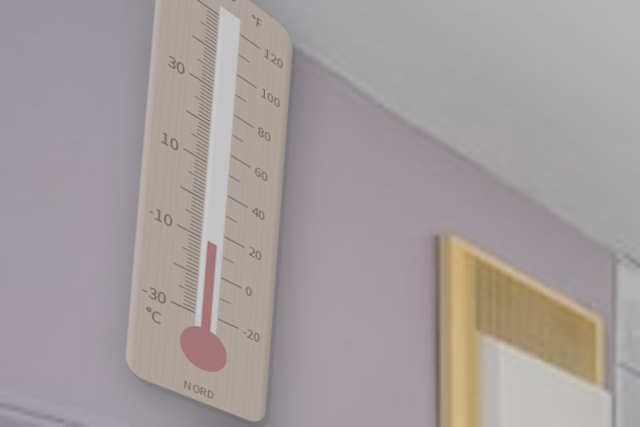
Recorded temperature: -10 °C
